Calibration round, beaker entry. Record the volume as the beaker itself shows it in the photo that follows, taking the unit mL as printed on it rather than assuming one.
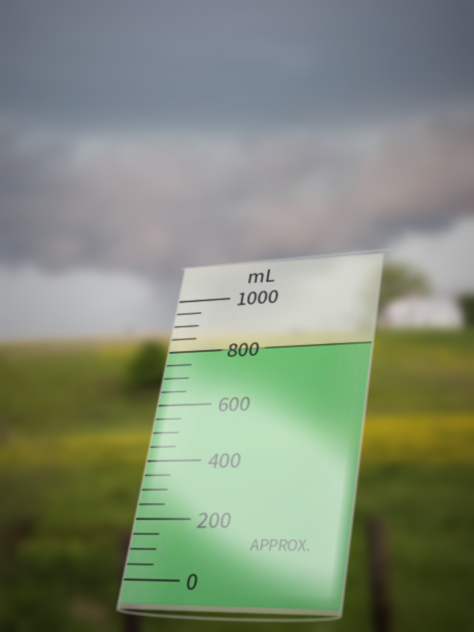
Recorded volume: 800 mL
